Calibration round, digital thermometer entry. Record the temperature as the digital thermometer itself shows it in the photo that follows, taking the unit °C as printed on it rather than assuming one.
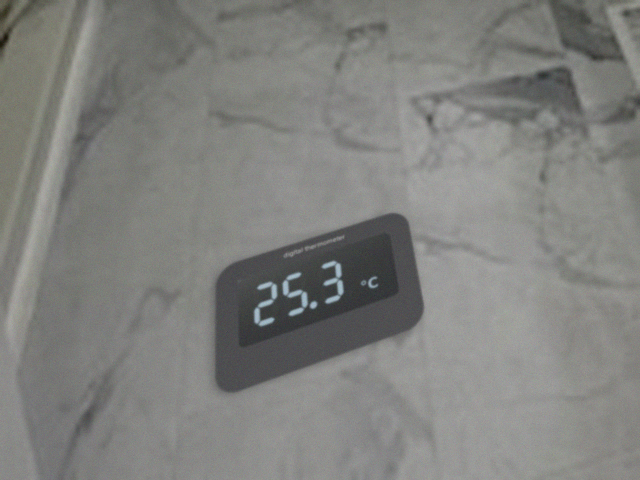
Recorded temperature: 25.3 °C
